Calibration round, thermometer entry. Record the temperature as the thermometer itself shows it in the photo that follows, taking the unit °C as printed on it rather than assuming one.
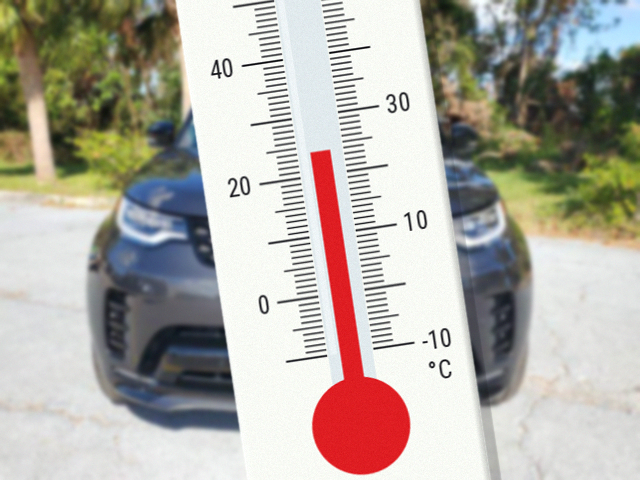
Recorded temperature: 24 °C
